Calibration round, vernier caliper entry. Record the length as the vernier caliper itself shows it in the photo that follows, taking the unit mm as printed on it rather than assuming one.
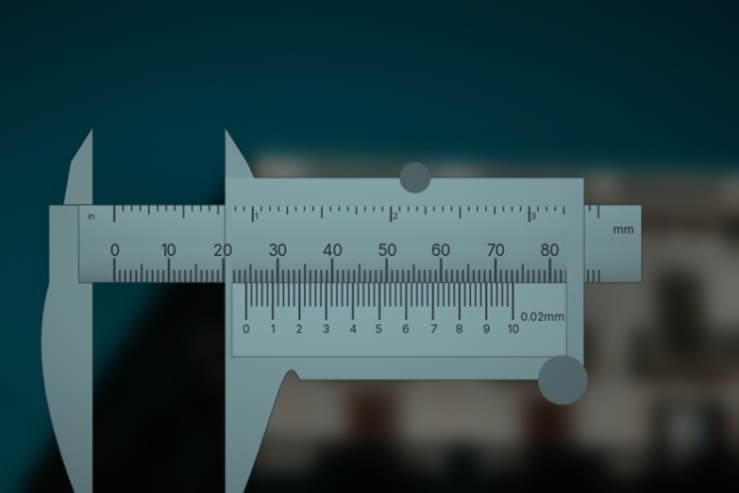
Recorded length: 24.2 mm
